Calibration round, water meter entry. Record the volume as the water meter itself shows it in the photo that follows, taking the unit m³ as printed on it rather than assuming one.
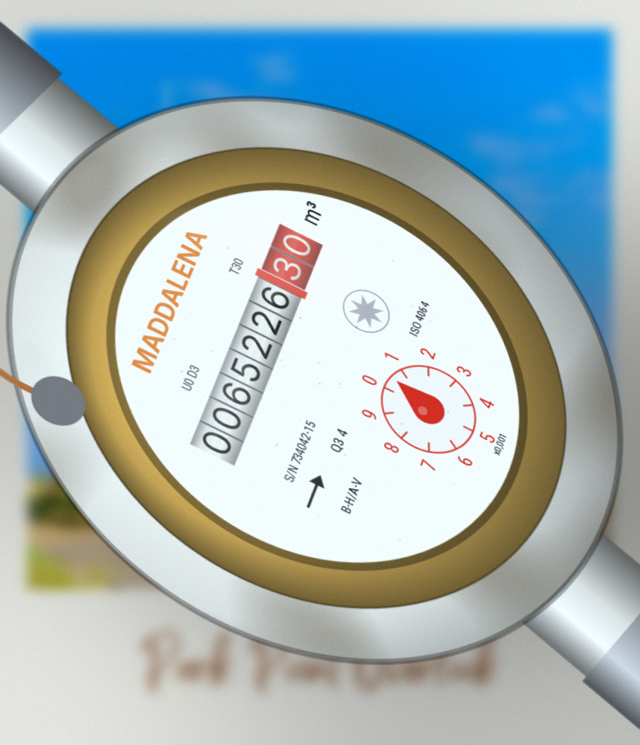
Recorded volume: 65226.300 m³
